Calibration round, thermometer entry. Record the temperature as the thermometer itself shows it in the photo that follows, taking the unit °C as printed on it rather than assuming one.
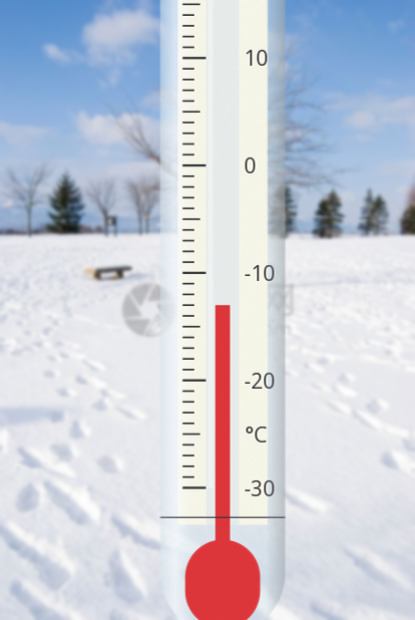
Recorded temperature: -13 °C
